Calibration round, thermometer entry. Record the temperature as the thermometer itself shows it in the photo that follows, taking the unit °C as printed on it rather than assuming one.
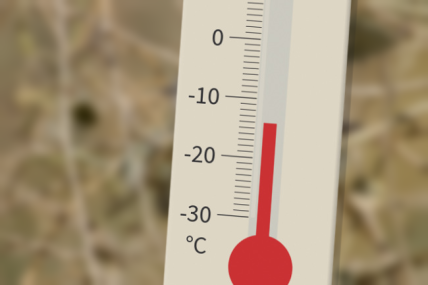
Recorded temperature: -14 °C
